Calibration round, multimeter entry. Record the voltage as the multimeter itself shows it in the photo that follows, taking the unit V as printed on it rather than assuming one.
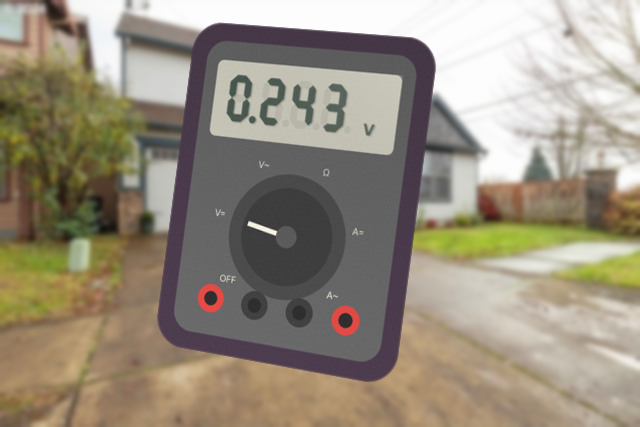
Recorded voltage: 0.243 V
